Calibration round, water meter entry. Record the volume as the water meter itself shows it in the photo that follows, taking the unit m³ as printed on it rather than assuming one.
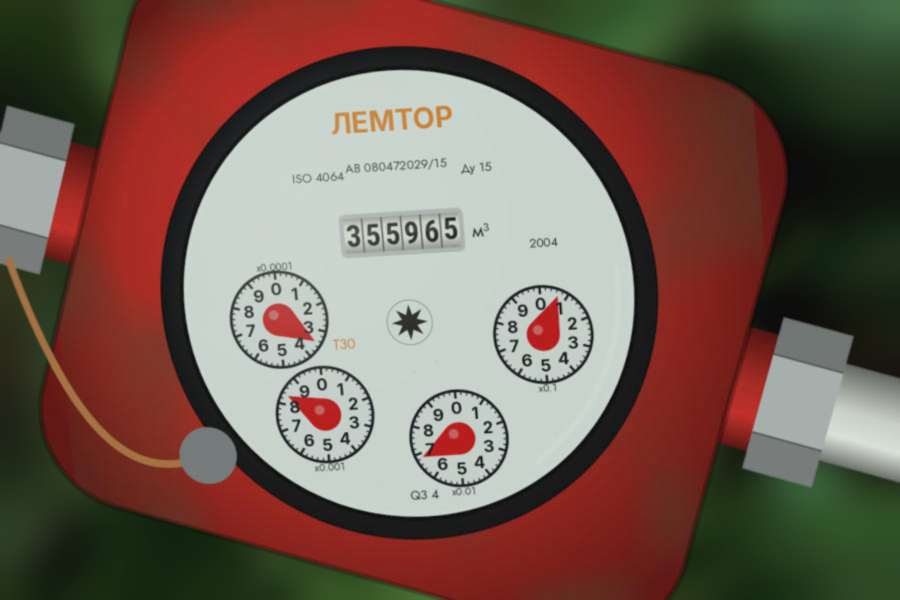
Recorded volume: 355965.0683 m³
